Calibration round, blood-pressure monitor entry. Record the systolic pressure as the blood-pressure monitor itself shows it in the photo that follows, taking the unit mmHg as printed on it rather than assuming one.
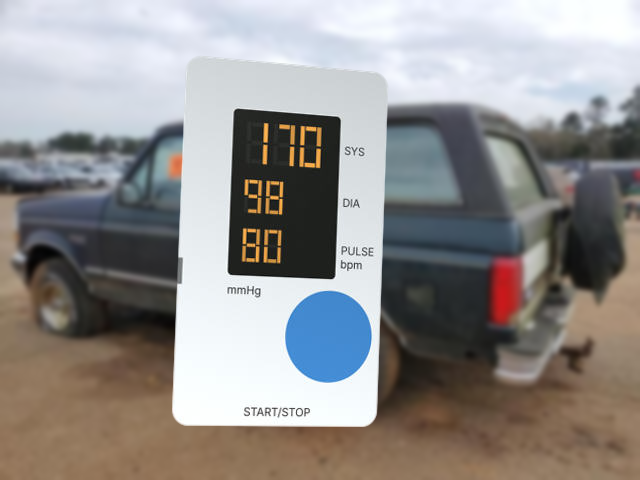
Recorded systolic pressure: 170 mmHg
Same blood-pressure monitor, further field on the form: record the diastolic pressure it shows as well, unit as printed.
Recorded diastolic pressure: 98 mmHg
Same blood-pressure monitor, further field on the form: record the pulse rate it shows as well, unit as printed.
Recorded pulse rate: 80 bpm
